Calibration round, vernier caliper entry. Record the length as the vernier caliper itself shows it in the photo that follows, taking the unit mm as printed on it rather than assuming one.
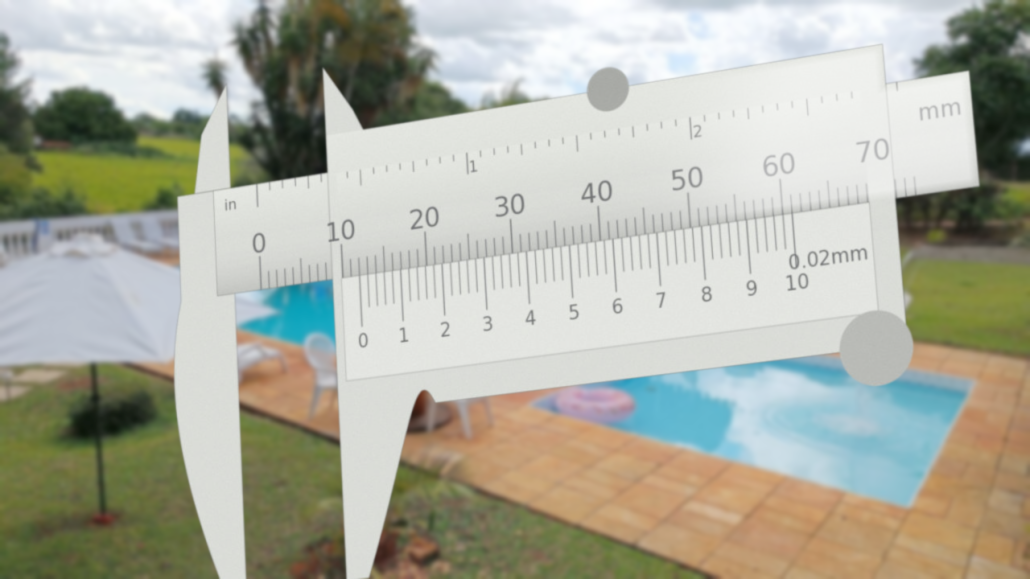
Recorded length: 12.0 mm
